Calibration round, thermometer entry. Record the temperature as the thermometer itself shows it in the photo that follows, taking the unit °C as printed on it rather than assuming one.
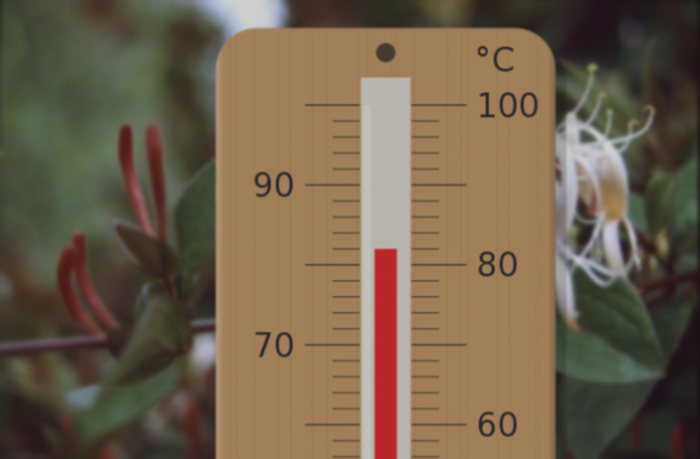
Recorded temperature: 82 °C
